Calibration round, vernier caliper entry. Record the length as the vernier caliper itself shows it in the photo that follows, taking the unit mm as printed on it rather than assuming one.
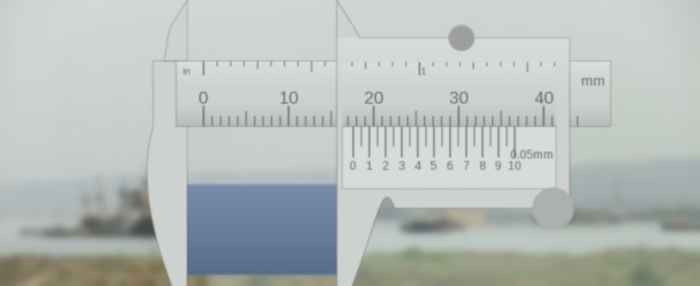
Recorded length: 17.6 mm
